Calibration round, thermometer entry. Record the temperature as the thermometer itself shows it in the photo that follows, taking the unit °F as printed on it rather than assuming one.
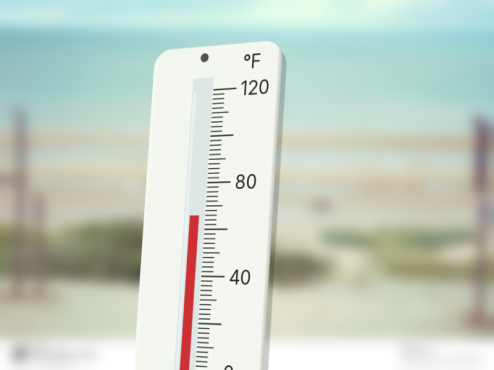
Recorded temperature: 66 °F
